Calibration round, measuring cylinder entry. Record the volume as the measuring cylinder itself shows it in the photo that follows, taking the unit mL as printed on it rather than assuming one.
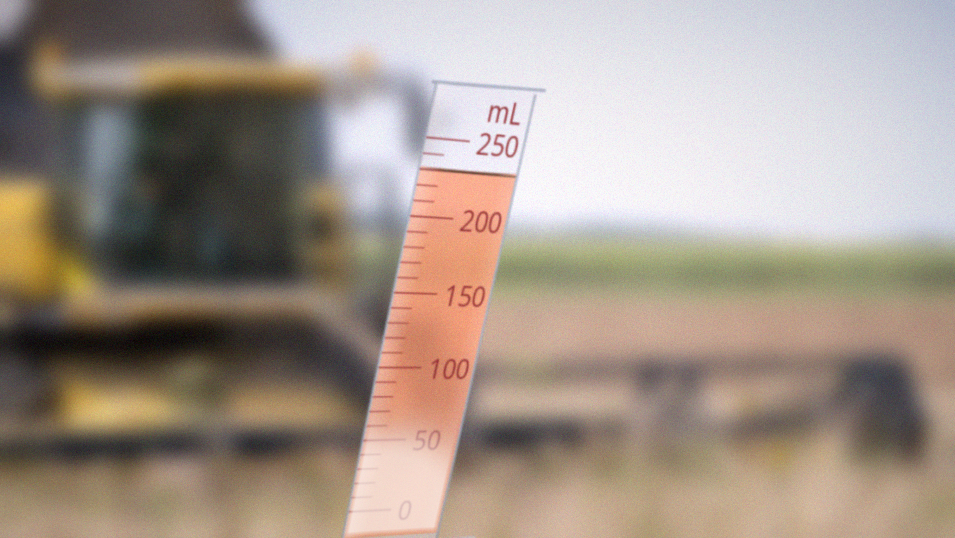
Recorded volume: 230 mL
